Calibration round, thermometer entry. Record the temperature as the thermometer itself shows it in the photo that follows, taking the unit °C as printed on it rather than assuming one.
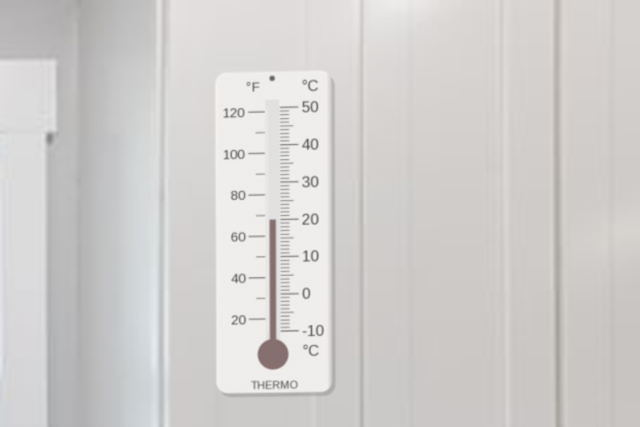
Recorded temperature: 20 °C
